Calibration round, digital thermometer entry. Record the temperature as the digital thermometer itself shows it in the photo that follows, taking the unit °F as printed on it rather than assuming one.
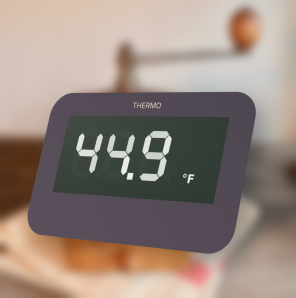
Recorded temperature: 44.9 °F
